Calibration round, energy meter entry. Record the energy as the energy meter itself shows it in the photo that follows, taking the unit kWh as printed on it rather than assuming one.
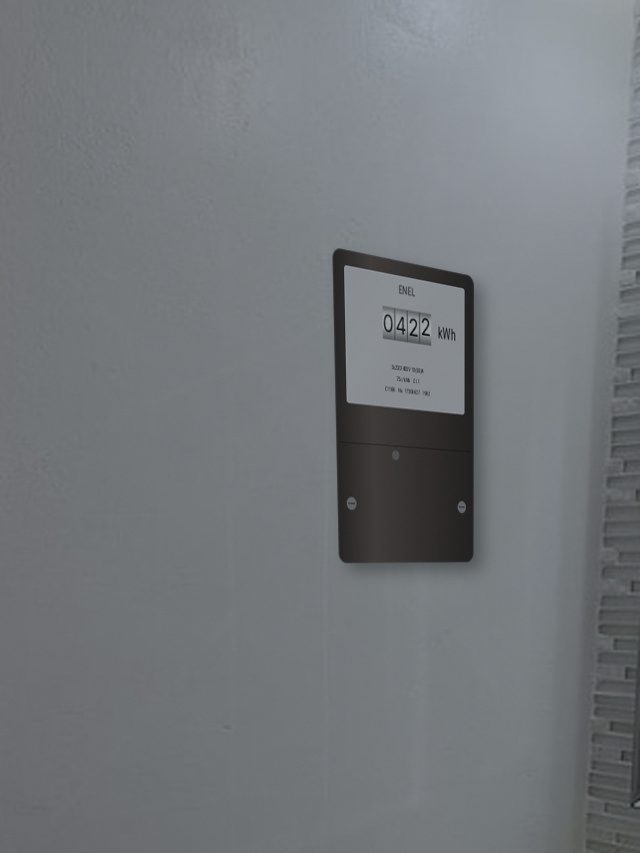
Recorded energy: 422 kWh
